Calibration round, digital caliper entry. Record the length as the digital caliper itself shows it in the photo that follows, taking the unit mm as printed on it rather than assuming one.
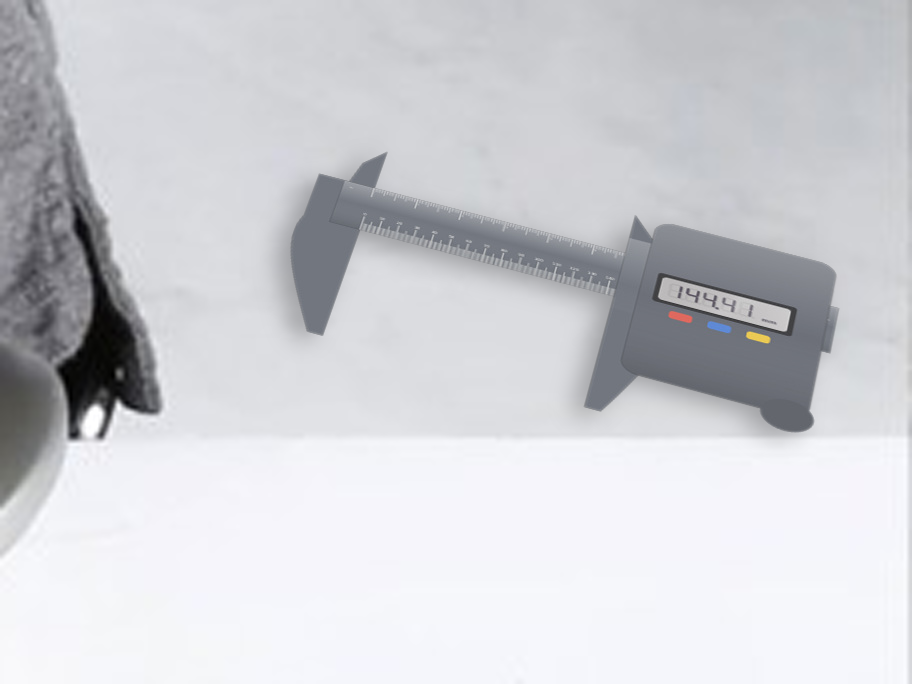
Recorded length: 144.41 mm
